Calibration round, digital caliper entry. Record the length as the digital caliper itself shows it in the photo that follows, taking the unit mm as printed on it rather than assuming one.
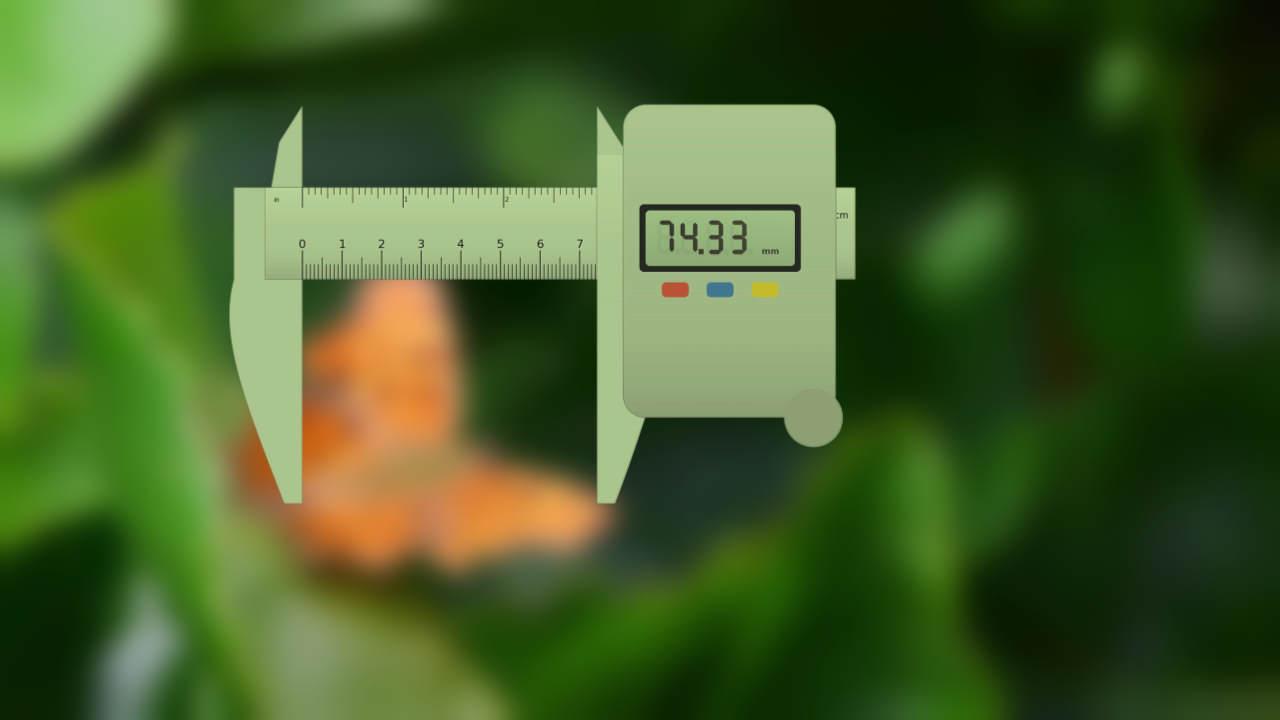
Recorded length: 74.33 mm
